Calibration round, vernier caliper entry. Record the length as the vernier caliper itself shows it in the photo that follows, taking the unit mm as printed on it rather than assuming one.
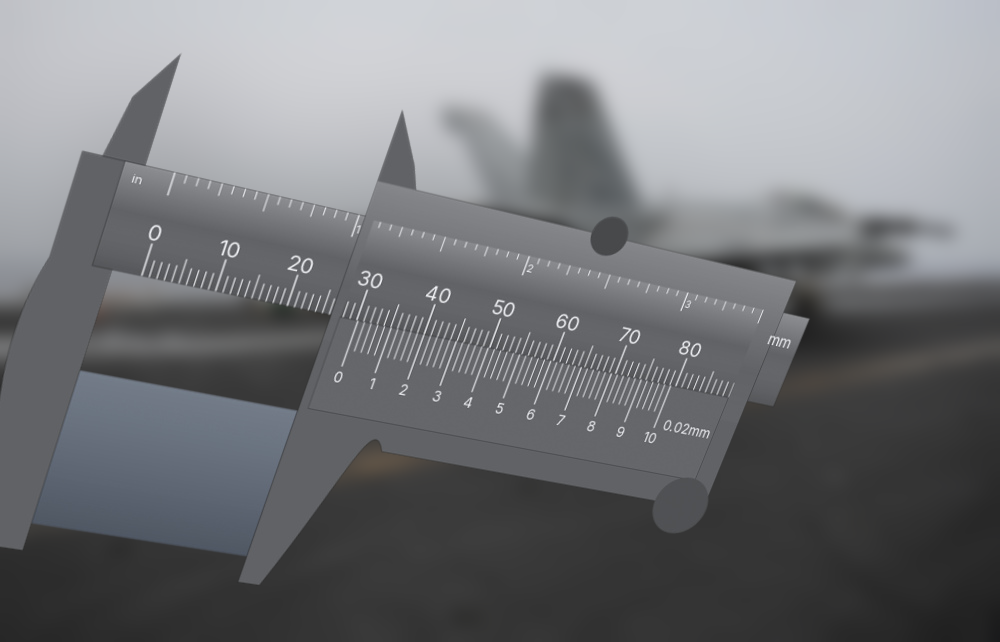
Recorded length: 30.2 mm
